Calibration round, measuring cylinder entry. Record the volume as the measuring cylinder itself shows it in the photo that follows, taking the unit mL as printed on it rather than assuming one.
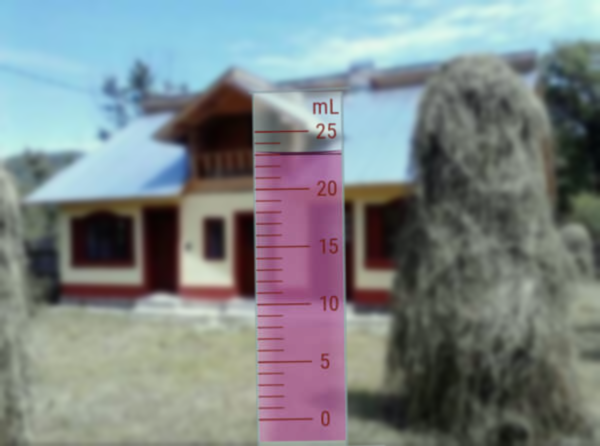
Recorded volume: 23 mL
